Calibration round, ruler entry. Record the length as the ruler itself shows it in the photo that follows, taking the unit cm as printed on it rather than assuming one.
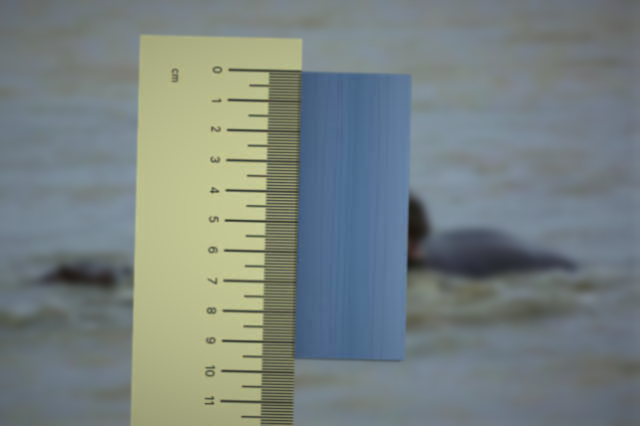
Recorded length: 9.5 cm
